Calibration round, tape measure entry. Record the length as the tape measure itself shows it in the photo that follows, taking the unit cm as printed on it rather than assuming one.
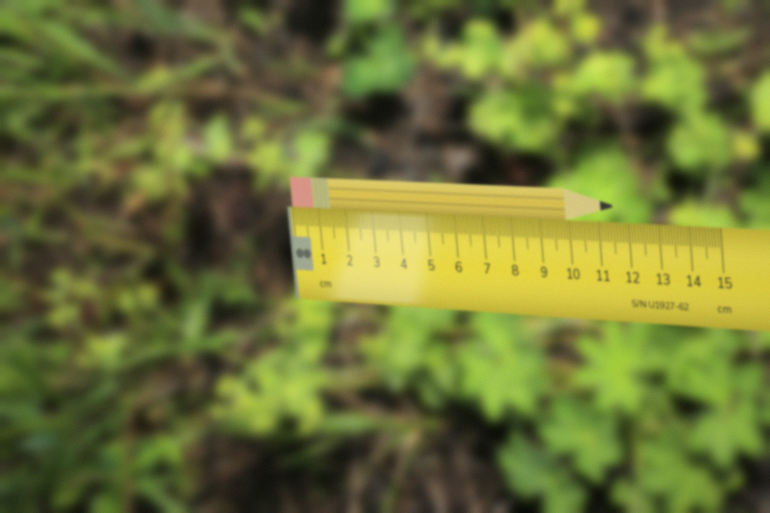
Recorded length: 11.5 cm
